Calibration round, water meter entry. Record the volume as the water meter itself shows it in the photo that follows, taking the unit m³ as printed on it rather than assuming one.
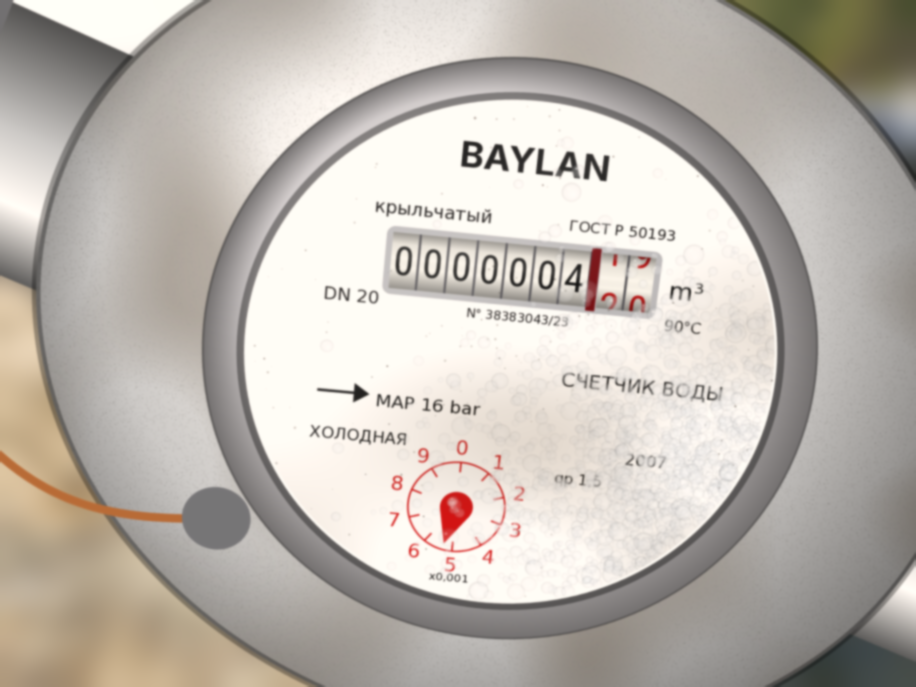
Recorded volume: 4.195 m³
